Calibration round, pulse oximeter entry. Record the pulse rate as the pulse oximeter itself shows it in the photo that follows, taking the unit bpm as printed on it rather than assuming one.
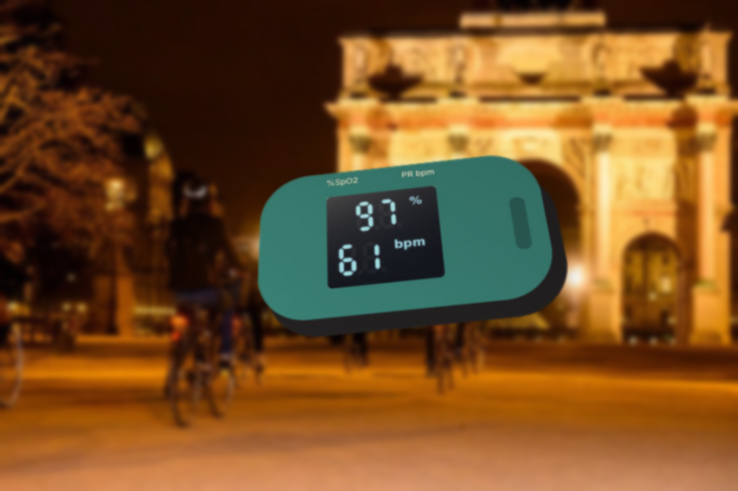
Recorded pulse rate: 61 bpm
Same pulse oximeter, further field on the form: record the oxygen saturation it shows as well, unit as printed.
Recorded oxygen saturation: 97 %
